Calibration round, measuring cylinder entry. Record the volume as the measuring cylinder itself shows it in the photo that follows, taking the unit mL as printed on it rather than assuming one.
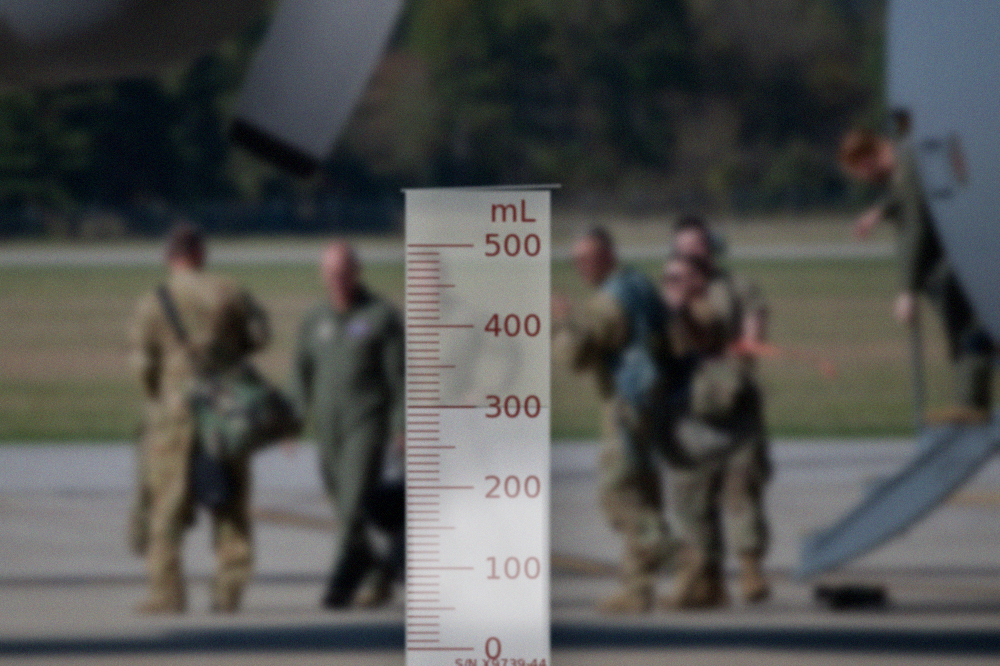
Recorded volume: 300 mL
